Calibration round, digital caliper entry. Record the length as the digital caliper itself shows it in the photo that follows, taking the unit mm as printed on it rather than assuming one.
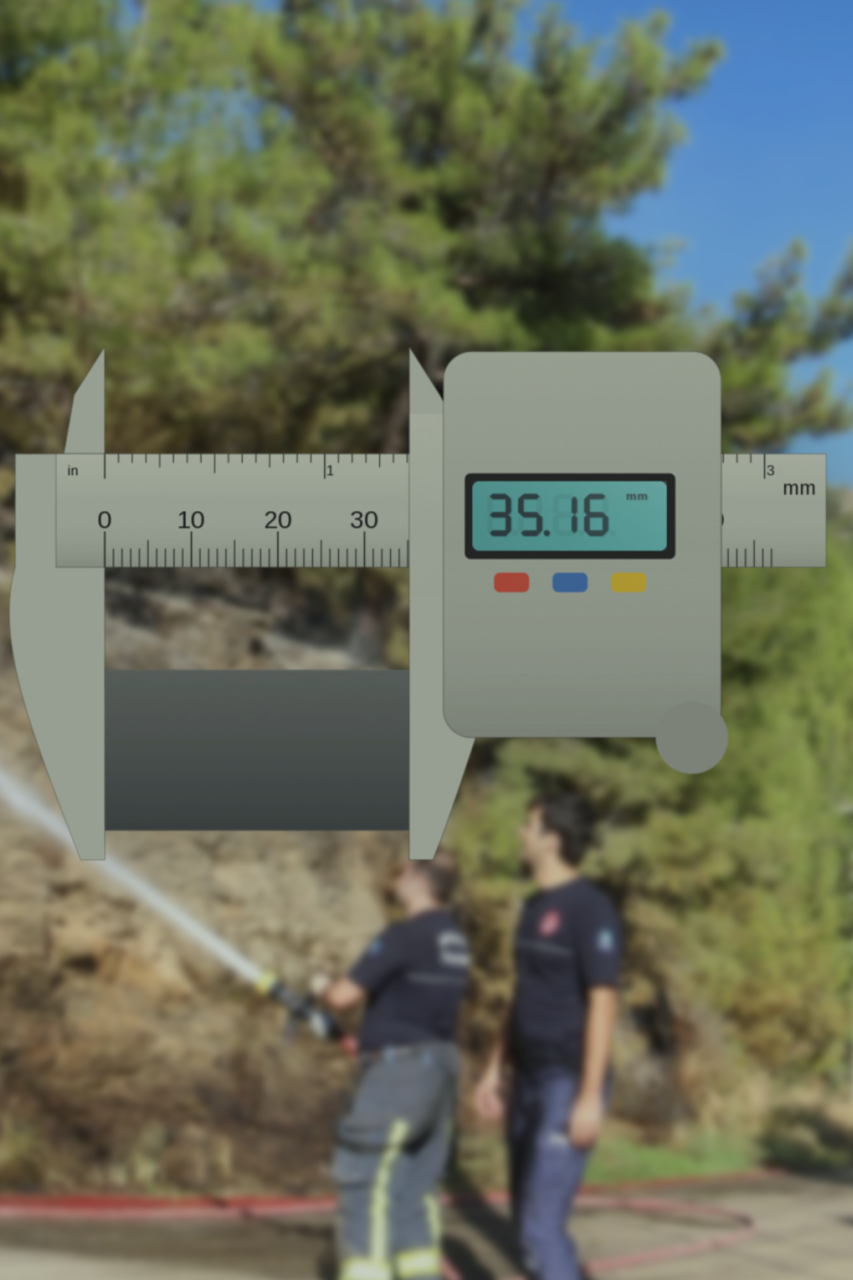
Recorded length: 35.16 mm
